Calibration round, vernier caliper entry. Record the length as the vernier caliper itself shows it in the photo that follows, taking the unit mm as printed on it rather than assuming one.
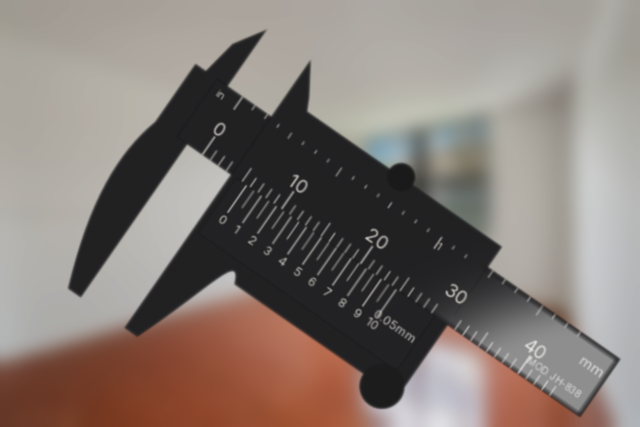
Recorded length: 5.6 mm
